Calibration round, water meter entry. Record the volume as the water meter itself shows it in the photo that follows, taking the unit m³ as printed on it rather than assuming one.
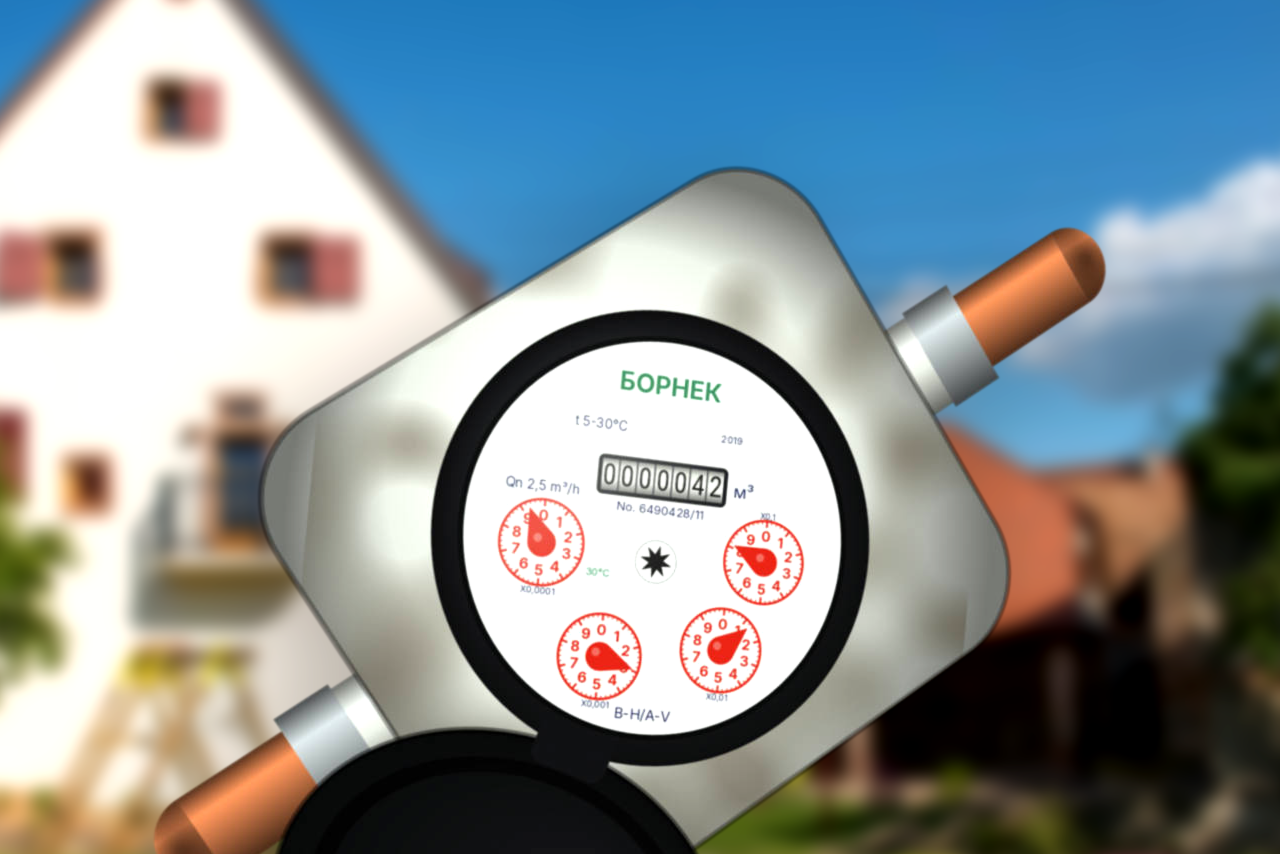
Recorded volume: 42.8129 m³
